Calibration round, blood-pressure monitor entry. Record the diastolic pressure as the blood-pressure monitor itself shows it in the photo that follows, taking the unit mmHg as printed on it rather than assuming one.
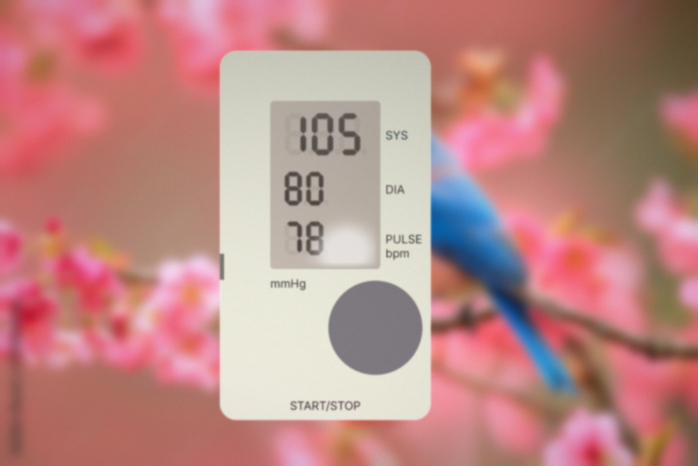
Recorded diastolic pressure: 80 mmHg
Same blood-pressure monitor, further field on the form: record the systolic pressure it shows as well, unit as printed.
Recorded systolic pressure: 105 mmHg
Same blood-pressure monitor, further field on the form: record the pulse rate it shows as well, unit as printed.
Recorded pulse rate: 78 bpm
